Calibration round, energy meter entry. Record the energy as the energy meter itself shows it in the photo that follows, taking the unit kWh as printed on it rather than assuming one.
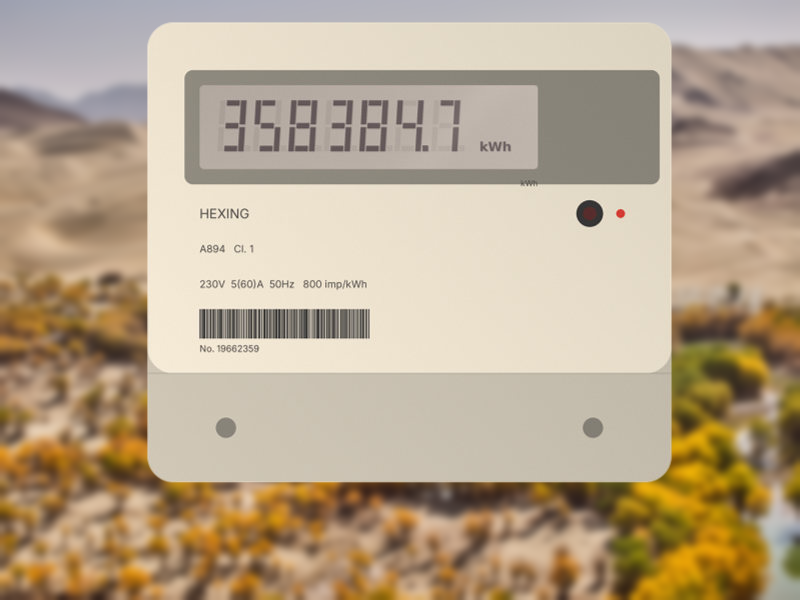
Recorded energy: 358384.7 kWh
